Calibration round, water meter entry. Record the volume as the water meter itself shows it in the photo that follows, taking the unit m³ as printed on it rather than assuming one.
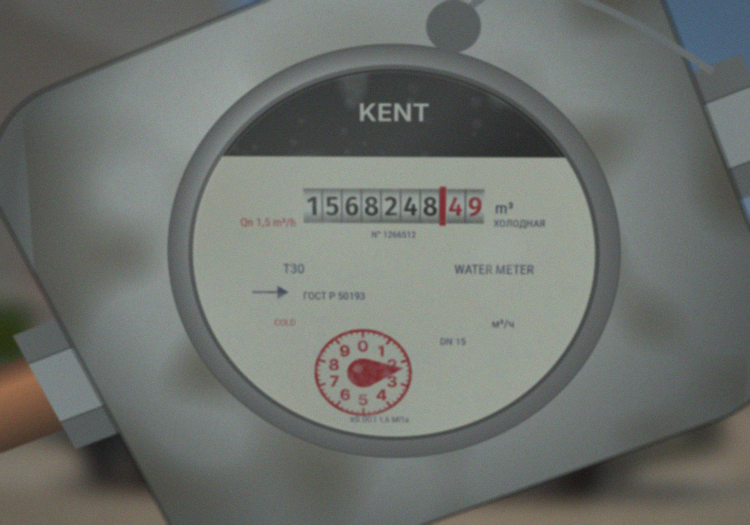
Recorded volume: 1568248.492 m³
